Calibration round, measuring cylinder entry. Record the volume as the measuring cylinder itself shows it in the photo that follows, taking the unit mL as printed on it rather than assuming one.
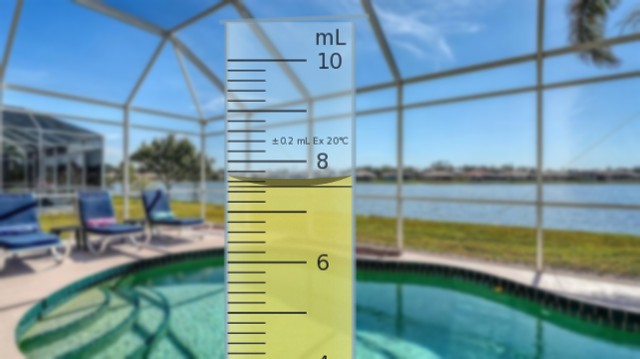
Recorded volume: 7.5 mL
